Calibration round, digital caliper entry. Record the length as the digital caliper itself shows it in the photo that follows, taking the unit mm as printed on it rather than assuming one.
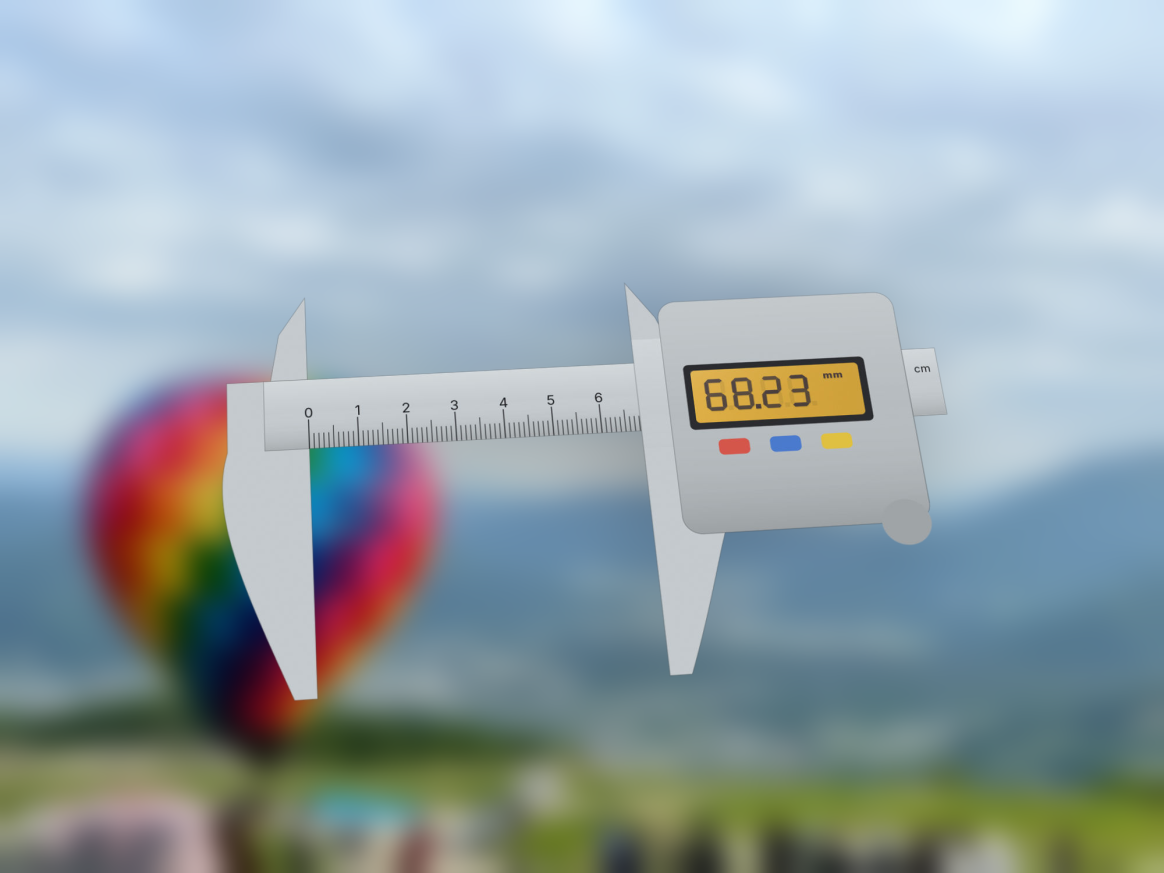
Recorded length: 68.23 mm
